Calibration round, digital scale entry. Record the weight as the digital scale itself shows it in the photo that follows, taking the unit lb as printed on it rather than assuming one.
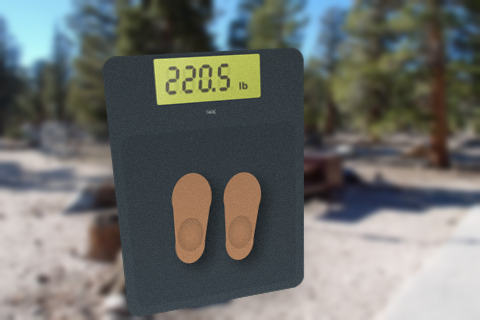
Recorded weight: 220.5 lb
